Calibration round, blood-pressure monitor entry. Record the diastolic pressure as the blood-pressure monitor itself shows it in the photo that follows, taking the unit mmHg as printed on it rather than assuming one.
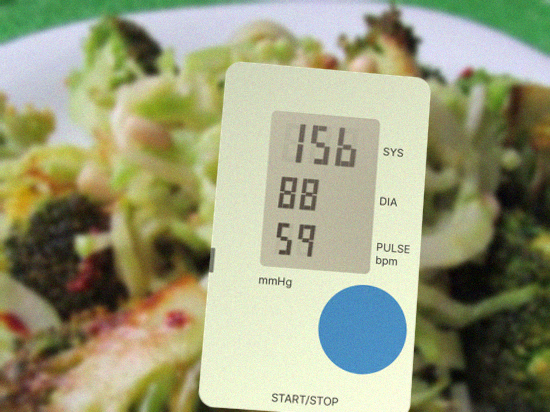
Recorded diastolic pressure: 88 mmHg
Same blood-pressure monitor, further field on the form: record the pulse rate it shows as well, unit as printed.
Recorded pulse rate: 59 bpm
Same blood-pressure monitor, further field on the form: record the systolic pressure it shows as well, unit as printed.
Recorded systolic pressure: 156 mmHg
